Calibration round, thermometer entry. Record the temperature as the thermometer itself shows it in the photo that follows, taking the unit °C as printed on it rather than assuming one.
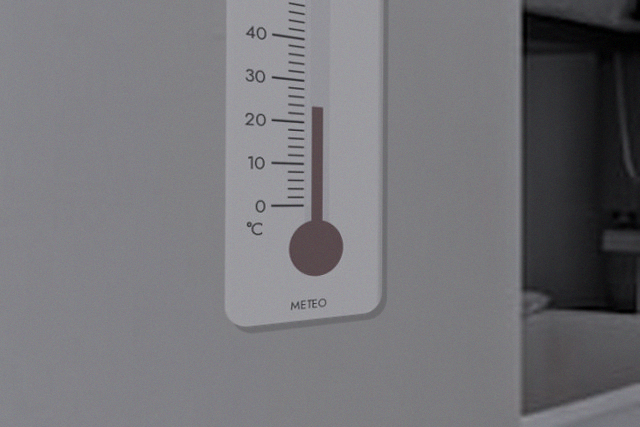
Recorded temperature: 24 °C
